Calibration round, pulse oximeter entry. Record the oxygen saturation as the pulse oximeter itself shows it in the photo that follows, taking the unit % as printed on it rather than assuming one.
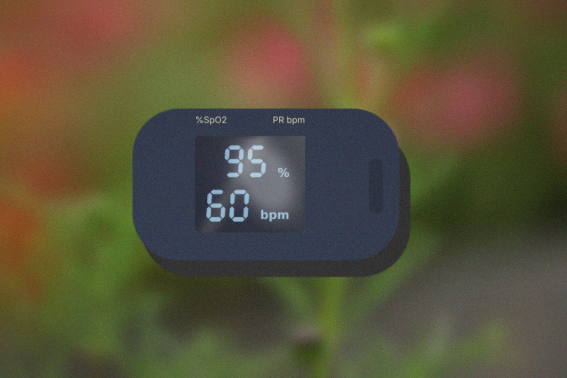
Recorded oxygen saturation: 95 %
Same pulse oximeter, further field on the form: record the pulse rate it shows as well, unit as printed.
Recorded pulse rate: 60 bpm
